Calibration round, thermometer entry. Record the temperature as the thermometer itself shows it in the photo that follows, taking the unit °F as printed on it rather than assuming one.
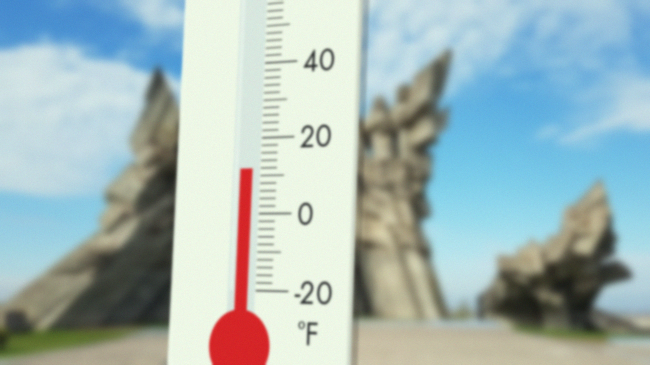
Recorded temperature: 12 °F
